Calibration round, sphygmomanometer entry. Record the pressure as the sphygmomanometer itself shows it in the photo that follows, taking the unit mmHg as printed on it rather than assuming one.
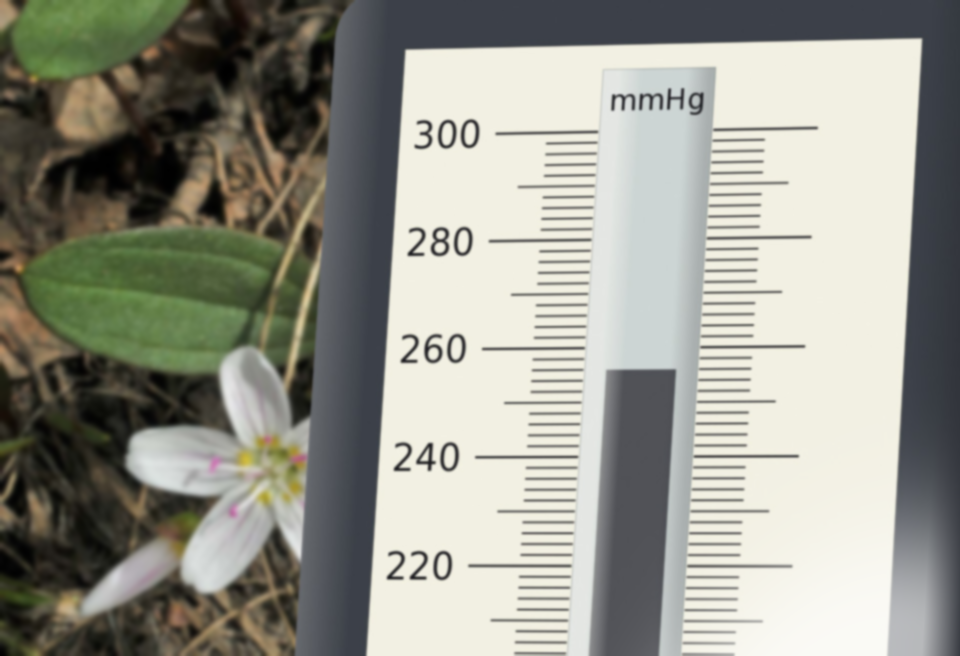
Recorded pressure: 256 mmHg
